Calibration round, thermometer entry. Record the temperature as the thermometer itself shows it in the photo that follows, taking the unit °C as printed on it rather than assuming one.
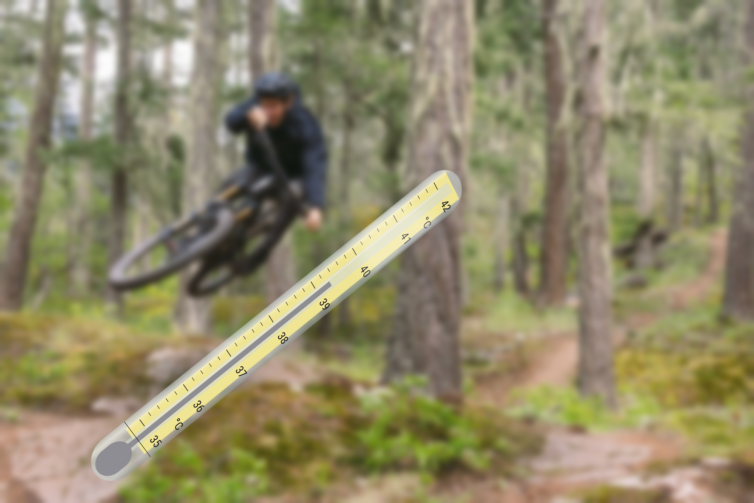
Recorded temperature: 39.3 °C
